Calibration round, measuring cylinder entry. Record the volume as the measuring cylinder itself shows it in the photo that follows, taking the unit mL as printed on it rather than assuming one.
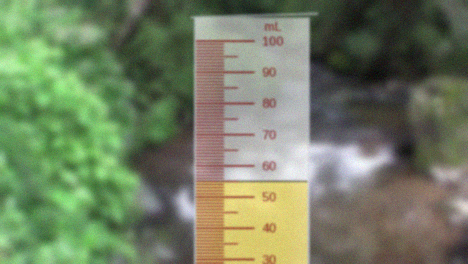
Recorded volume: 55 mL
